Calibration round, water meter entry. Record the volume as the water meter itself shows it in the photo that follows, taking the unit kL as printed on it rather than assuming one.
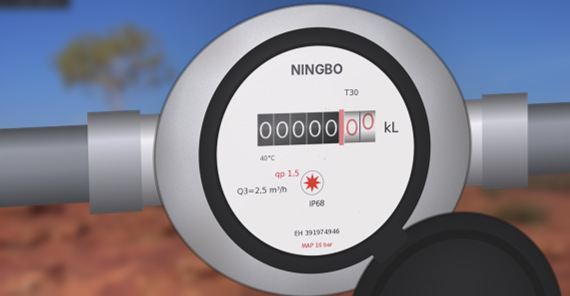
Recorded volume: 0.00 kL
